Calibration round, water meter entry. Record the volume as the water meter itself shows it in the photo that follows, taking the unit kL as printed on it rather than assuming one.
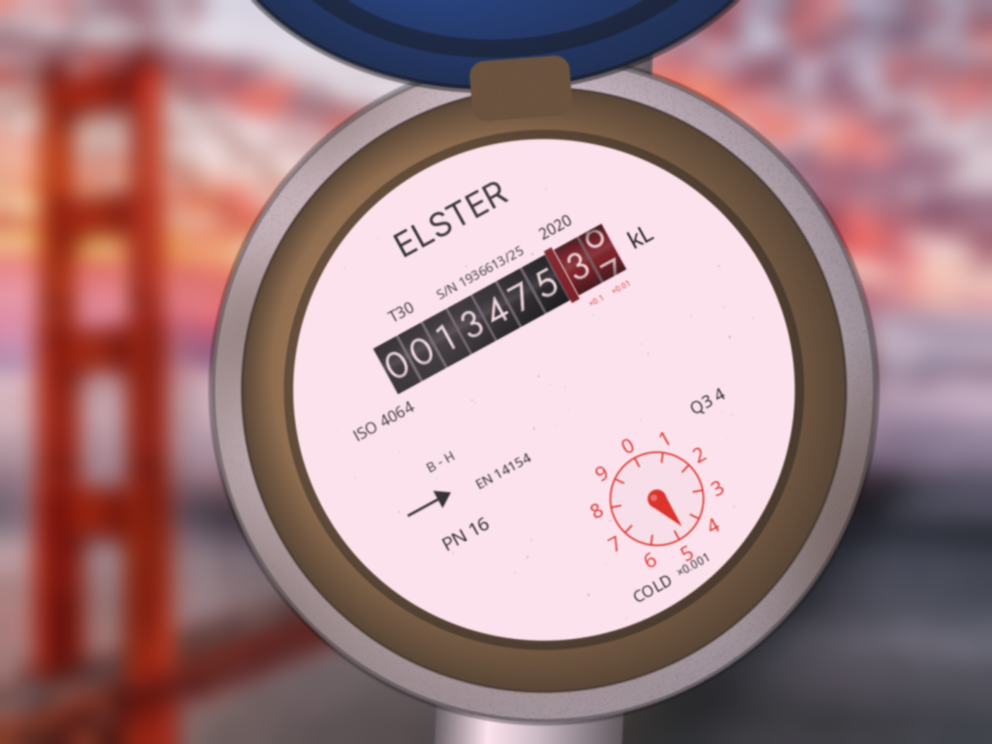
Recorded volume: 13475.364 kL
